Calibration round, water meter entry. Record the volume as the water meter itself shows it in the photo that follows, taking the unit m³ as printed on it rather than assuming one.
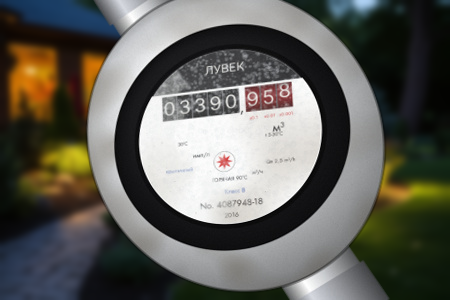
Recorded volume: 3390.958 m³
